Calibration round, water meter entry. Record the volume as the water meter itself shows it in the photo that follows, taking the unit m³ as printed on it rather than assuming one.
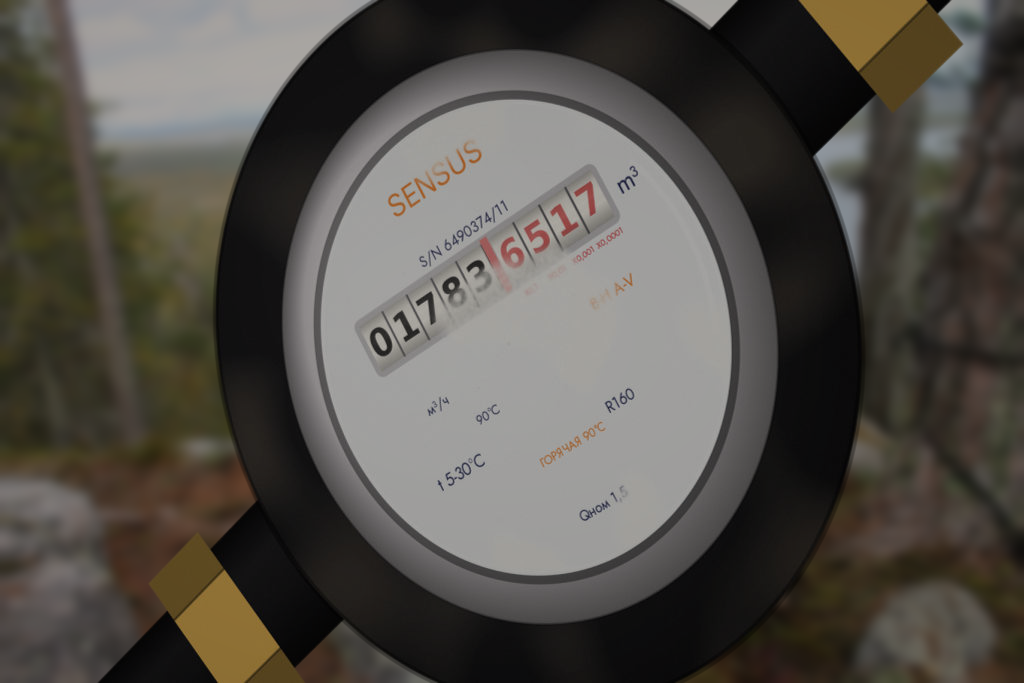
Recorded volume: 1783.6517 m³
